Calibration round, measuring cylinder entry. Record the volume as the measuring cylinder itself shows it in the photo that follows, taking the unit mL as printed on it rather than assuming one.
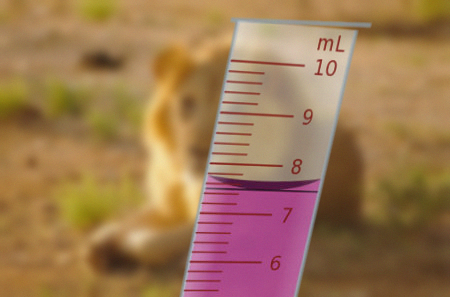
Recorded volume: 7.5 mL
